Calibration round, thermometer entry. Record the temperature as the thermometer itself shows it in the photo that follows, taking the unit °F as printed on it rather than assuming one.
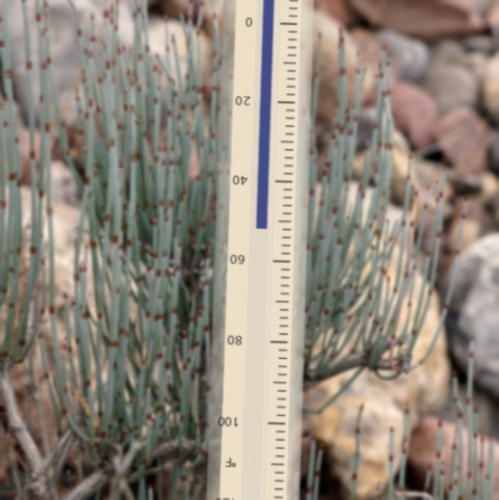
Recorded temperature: 52 °F
